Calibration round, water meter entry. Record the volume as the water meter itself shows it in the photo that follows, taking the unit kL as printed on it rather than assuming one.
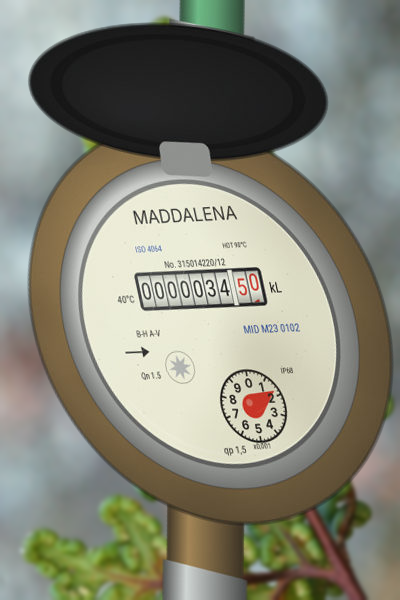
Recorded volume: 34.501 kL
